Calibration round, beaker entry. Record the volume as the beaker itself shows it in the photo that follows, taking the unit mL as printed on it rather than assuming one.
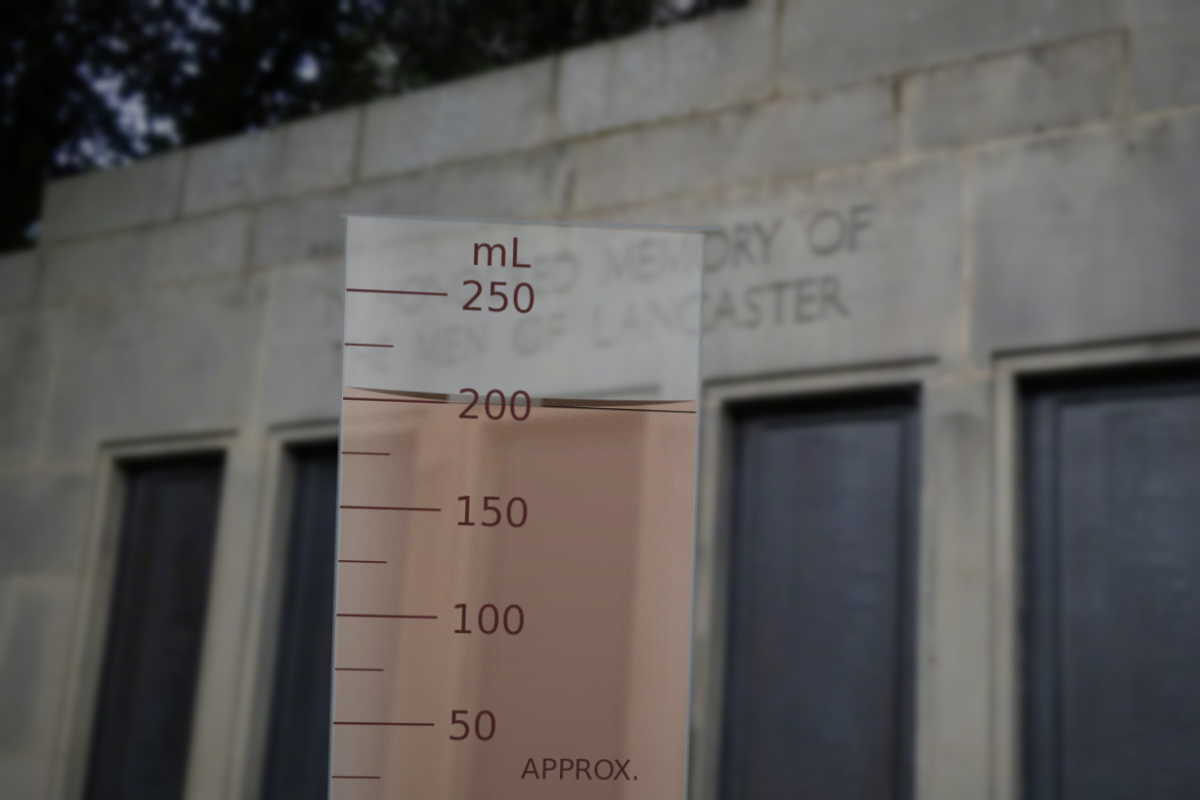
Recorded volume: 200 mL
